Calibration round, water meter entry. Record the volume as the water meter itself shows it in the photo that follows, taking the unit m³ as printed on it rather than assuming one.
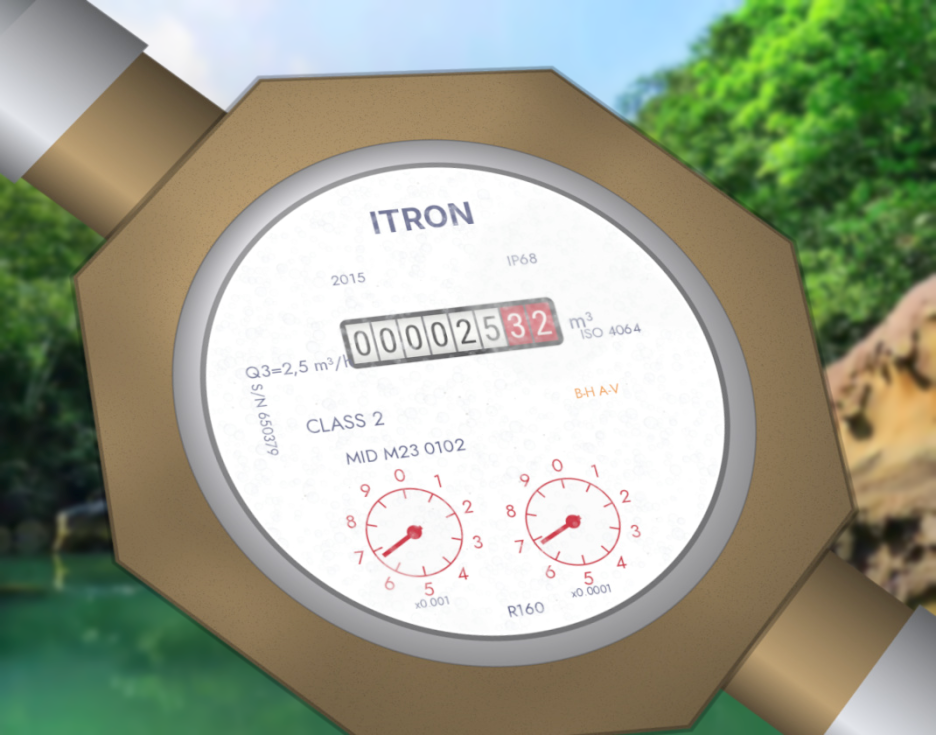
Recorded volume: 25.3266 m³
